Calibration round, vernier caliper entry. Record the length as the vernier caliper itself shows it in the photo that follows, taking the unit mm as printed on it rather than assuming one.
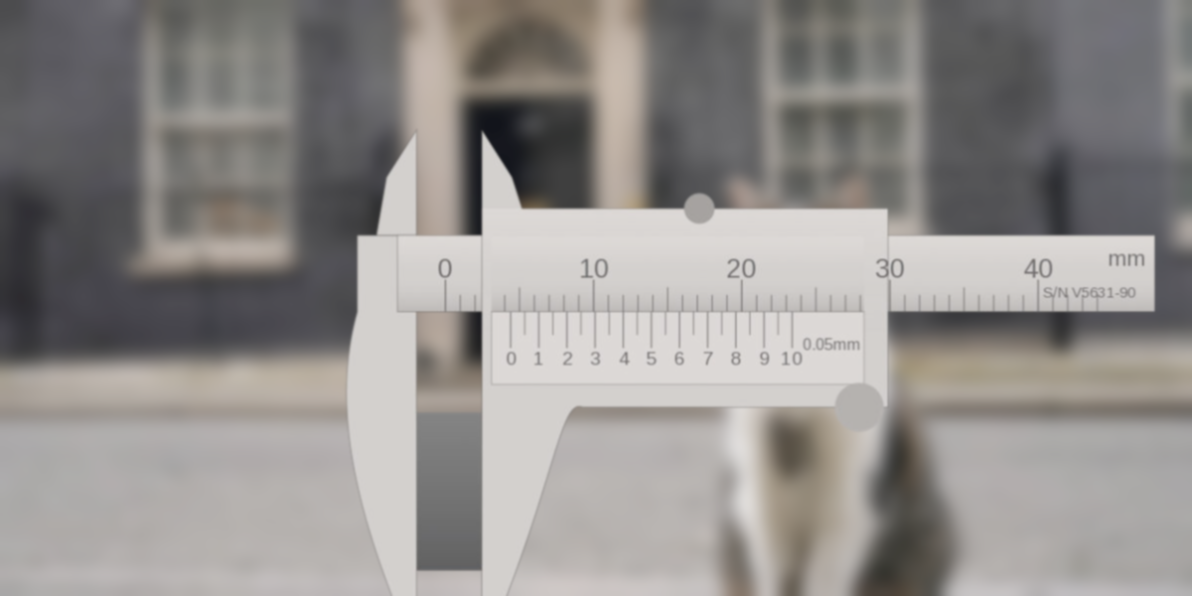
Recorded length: 4.4 mm
